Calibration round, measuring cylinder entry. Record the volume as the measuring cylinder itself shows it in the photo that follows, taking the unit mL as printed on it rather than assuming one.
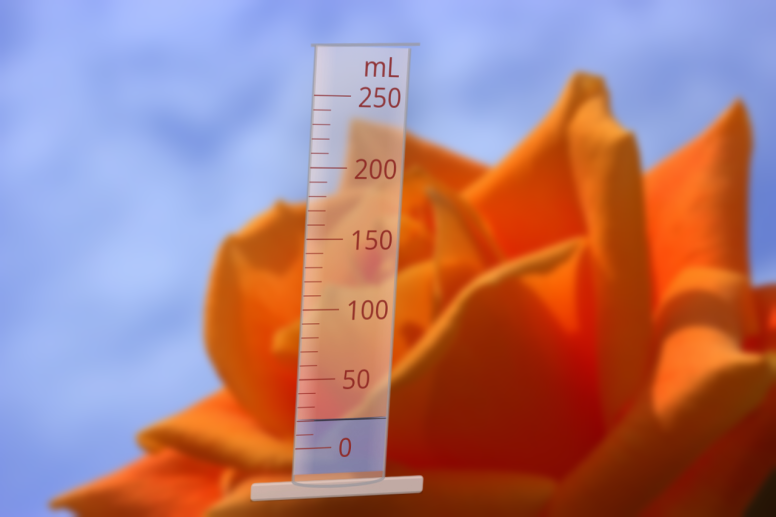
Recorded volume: 20 mL
